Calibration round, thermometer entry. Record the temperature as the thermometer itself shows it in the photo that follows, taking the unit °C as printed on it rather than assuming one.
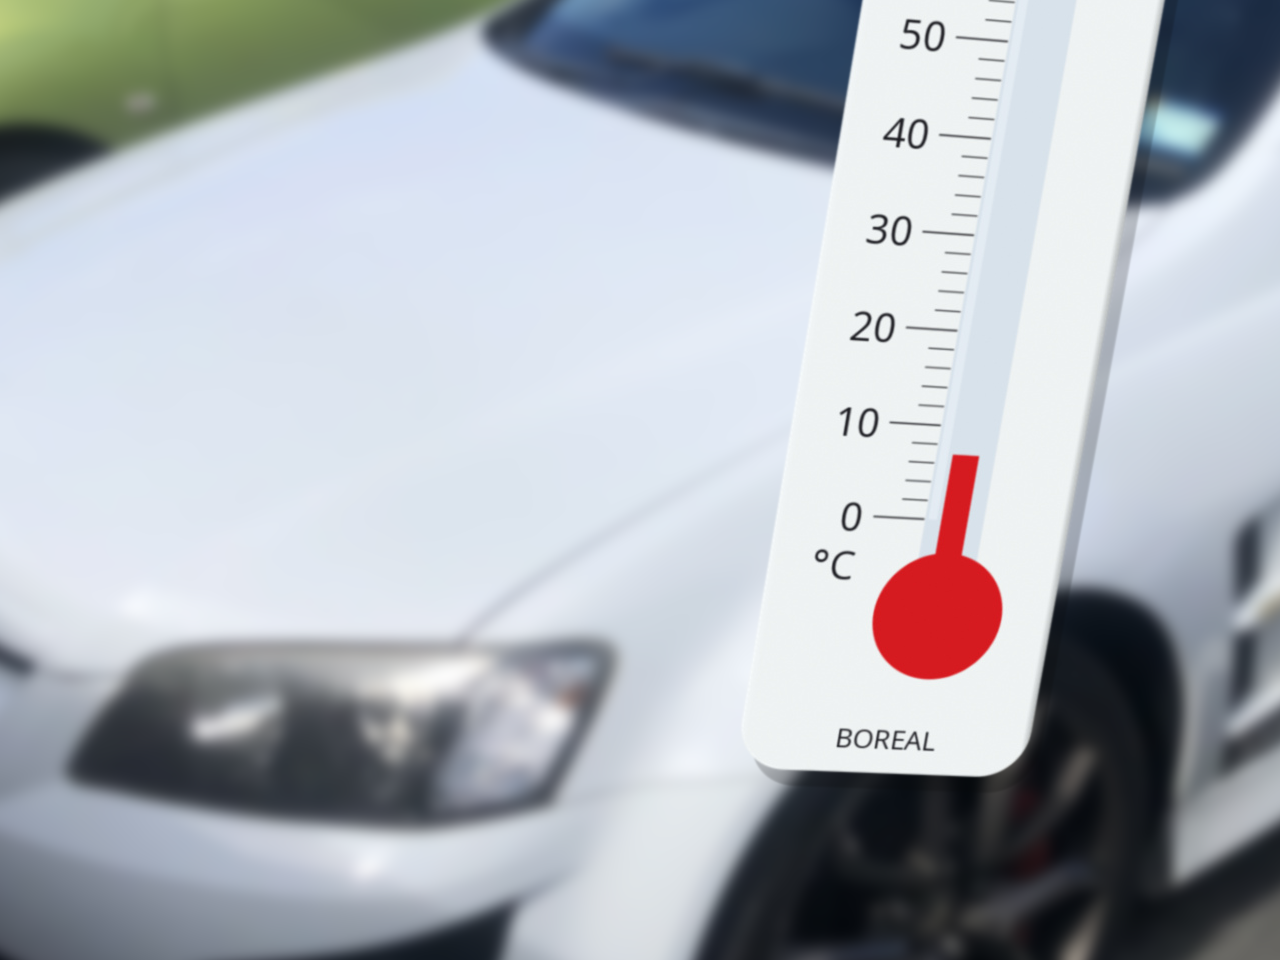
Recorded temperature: 7 °C
